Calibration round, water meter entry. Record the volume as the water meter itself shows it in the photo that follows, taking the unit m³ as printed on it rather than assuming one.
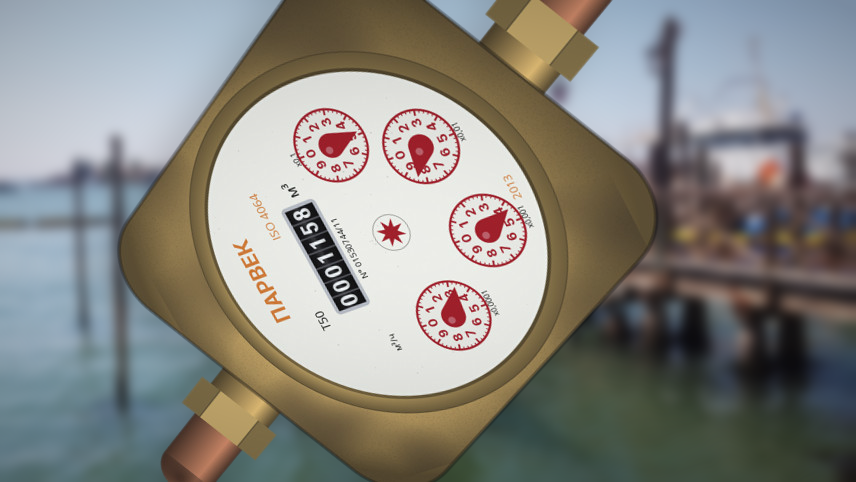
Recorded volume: 1158.4843 m³
